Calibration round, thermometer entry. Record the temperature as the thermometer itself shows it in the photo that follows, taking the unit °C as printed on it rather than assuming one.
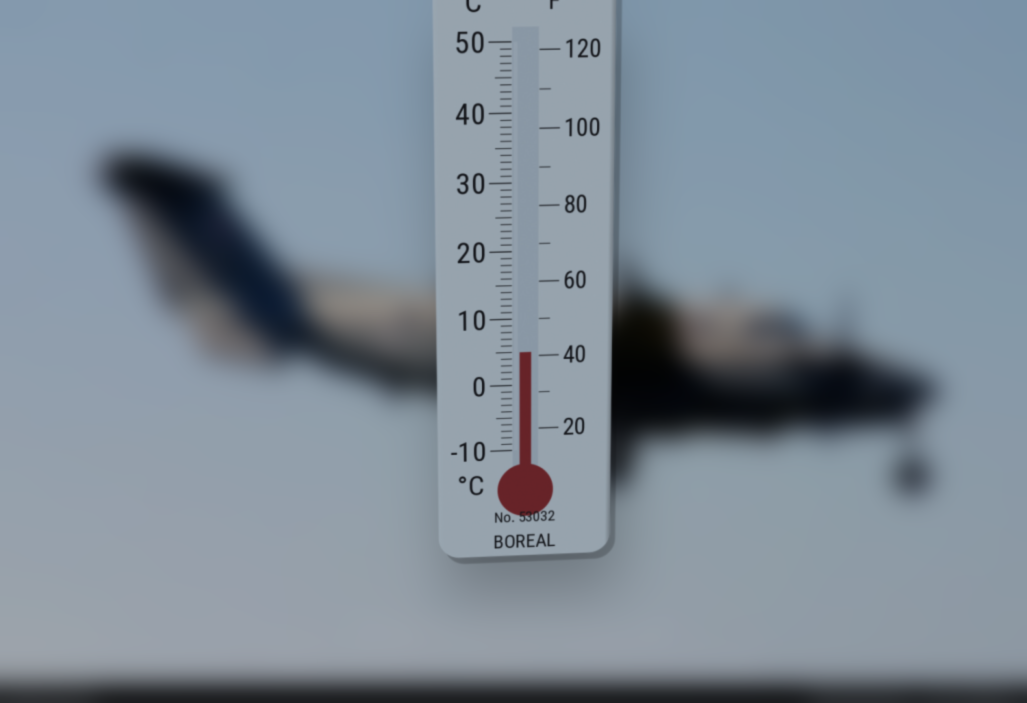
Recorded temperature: 5 °C
